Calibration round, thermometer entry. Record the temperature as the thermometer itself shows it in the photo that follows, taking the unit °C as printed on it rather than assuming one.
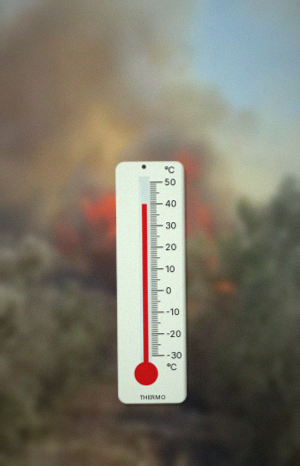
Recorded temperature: 40 °C
